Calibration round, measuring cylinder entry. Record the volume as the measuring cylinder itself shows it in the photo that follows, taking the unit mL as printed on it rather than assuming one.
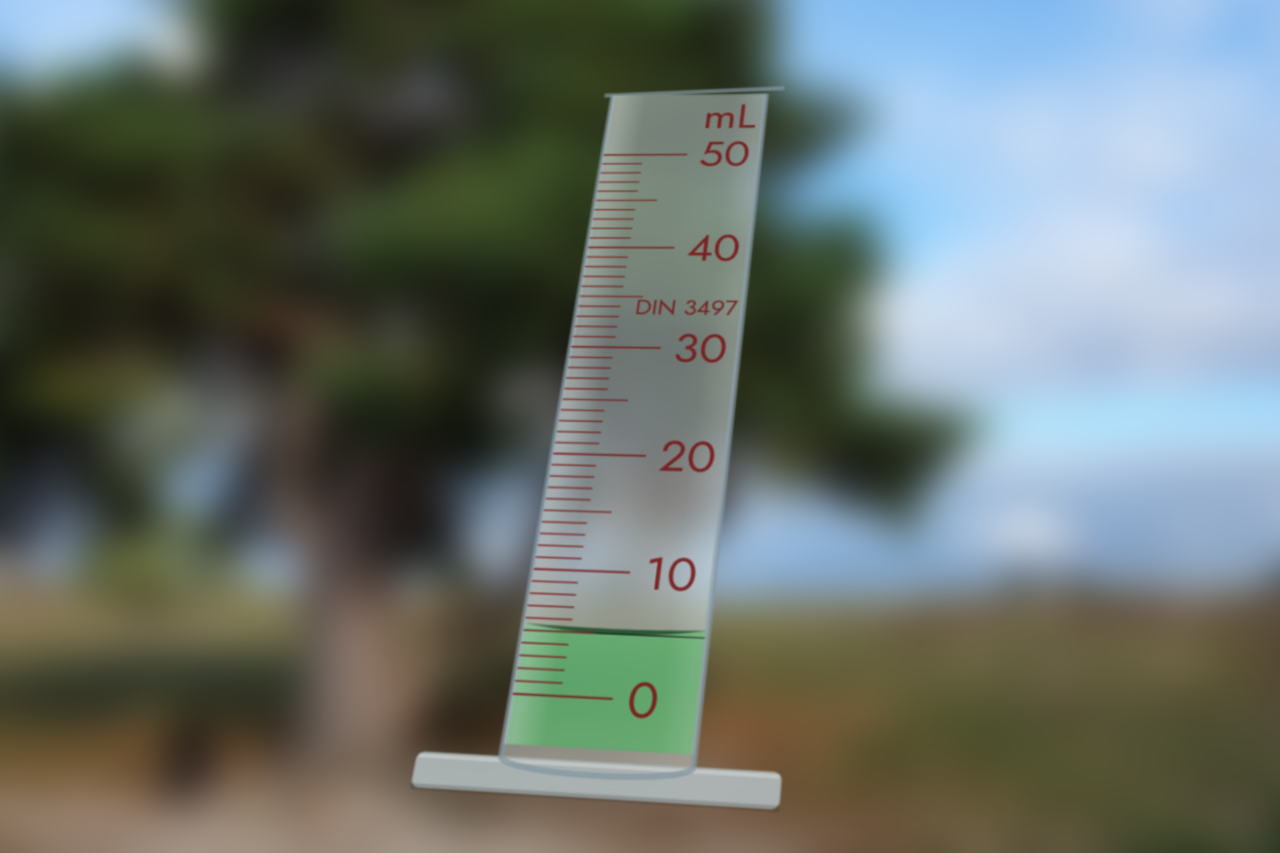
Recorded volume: 5 mL
